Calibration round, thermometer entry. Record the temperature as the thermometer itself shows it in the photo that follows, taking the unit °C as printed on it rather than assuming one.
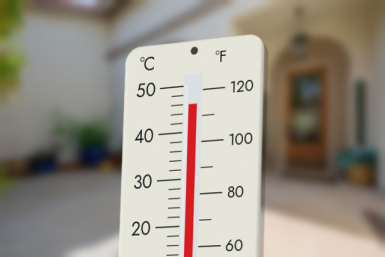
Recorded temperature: 46 °C
